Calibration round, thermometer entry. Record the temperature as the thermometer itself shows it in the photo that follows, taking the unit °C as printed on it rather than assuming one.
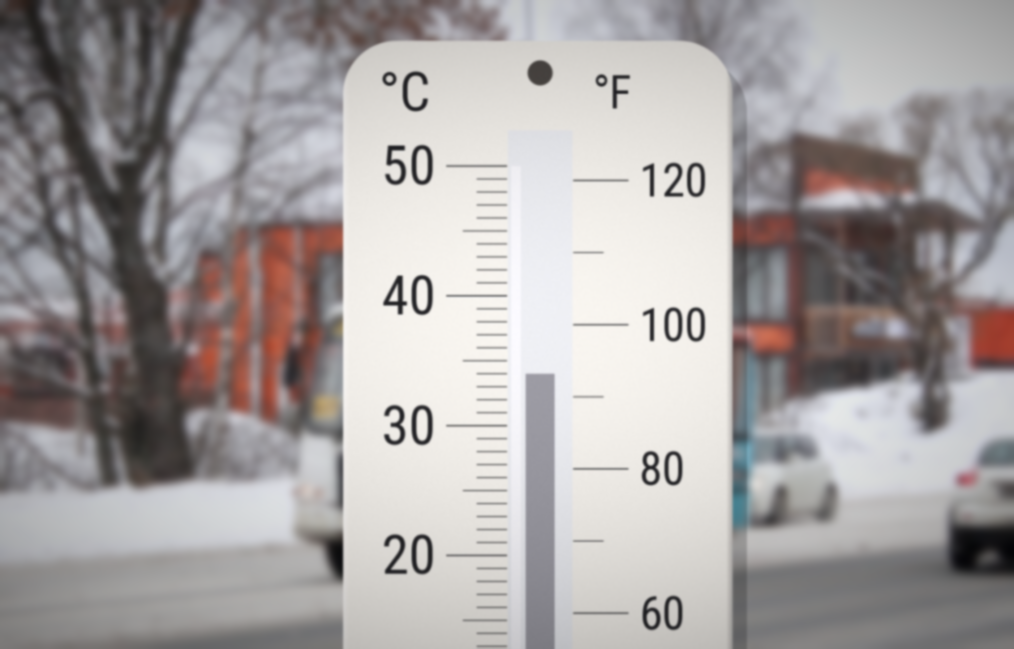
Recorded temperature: 34 °C
